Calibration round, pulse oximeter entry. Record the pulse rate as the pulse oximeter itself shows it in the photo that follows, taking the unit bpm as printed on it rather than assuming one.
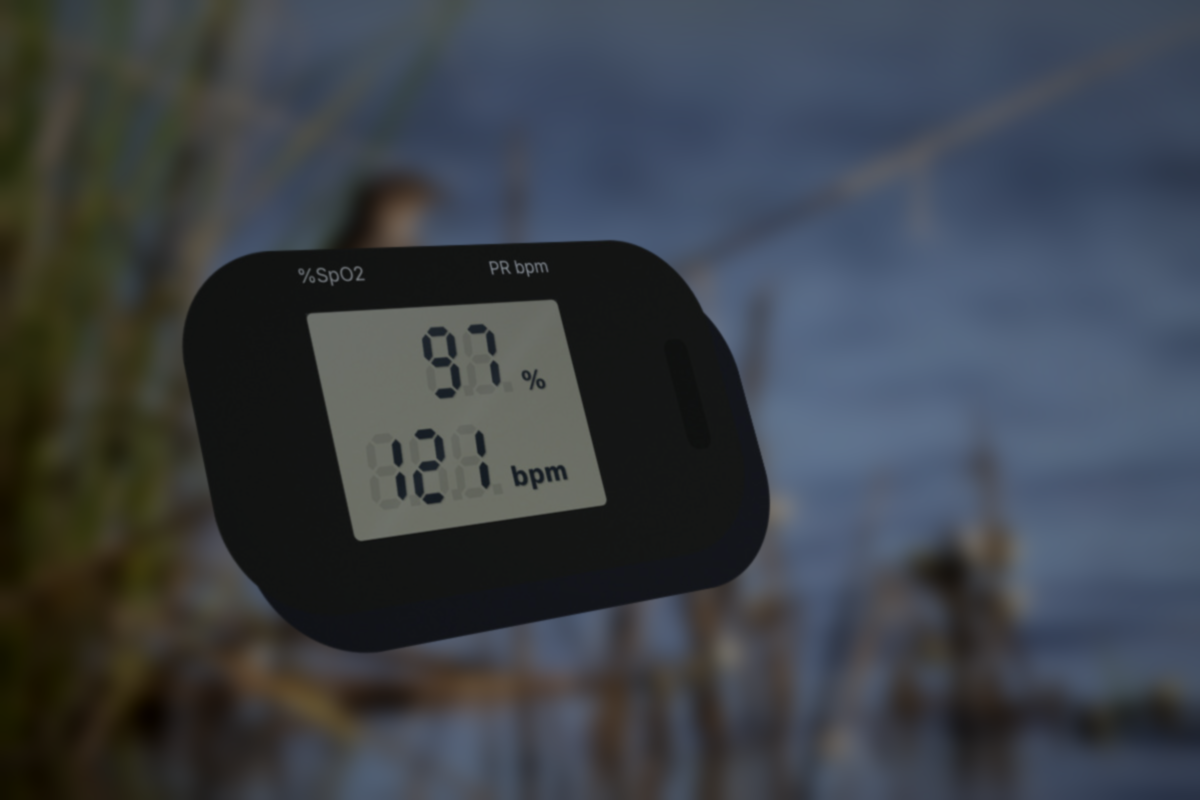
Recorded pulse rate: 121 bpm
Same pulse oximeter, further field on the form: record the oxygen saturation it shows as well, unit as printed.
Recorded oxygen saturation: 97 %
